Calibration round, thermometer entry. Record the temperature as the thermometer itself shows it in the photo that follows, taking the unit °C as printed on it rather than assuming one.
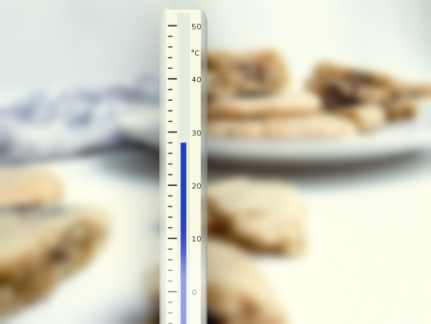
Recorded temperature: 28 °C
